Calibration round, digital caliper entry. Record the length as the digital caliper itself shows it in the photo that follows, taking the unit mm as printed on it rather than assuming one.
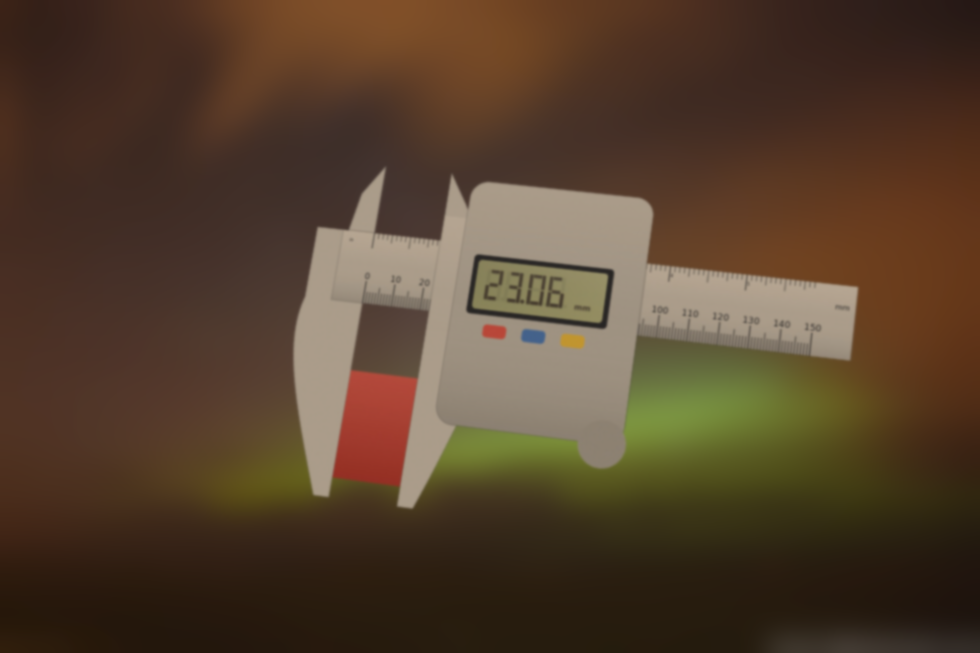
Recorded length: 23.06 mm
